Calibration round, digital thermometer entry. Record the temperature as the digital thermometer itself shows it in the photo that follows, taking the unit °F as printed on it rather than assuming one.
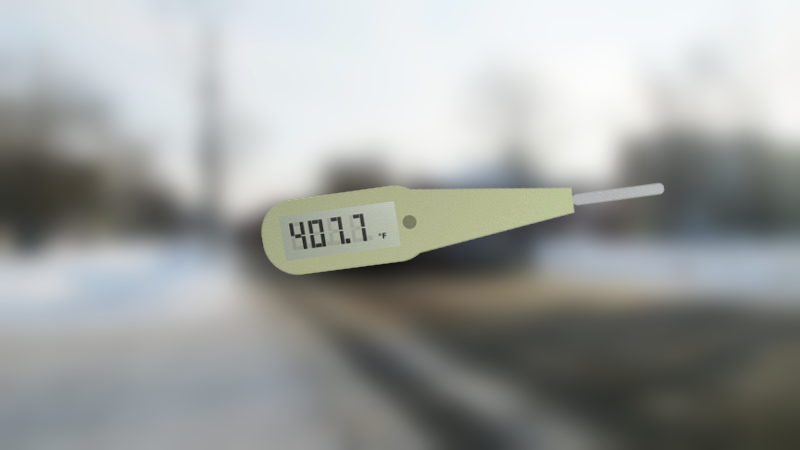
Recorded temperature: 407.7 °F
